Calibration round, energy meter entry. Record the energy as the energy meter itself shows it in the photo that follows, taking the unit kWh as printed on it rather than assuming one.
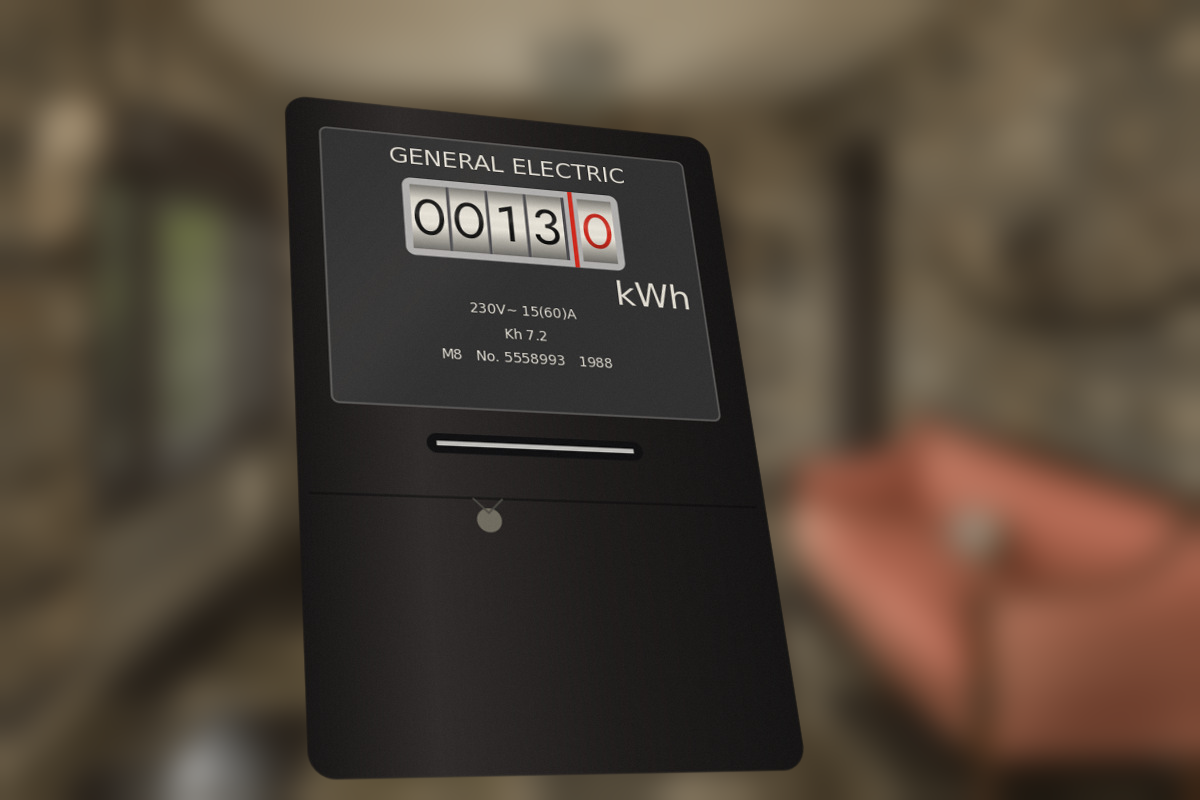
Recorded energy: 13.0 kWh
